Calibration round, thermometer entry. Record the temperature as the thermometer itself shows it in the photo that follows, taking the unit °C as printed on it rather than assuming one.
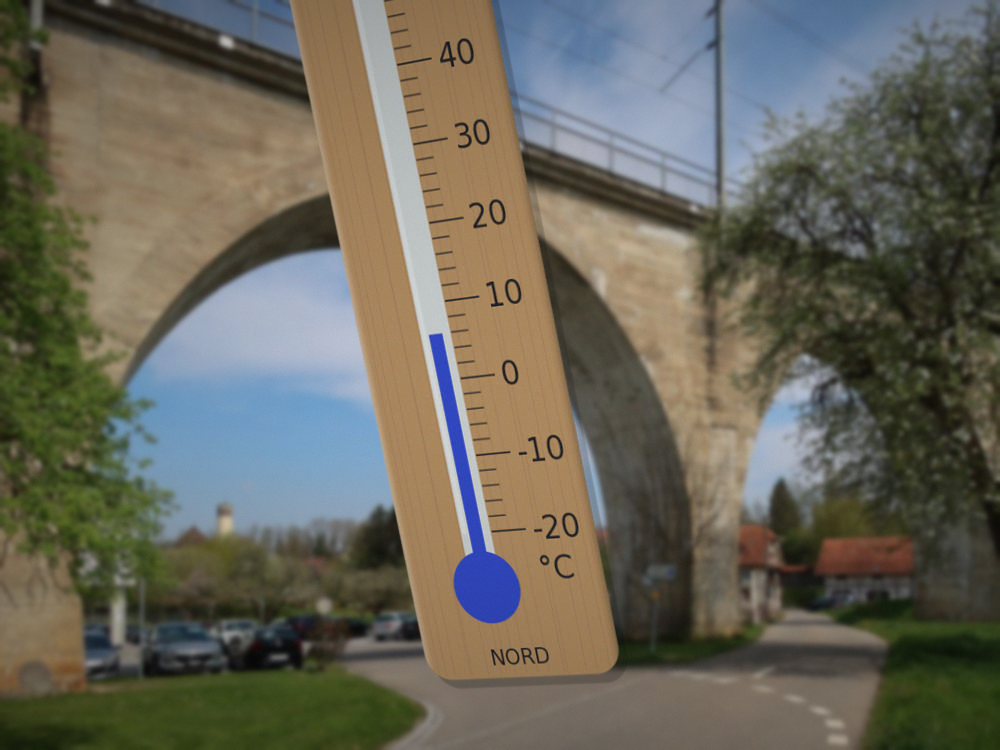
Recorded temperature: 6 °C
